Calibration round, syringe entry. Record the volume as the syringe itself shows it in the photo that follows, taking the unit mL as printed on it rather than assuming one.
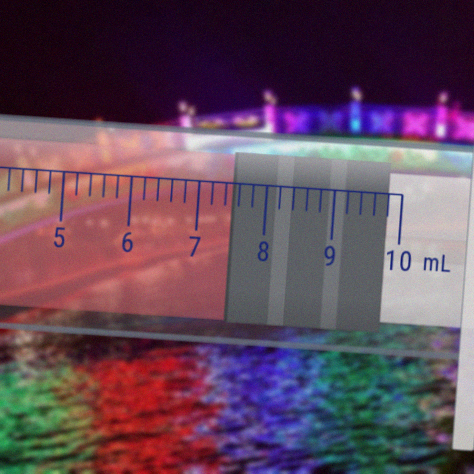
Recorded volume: 7.5 mL
